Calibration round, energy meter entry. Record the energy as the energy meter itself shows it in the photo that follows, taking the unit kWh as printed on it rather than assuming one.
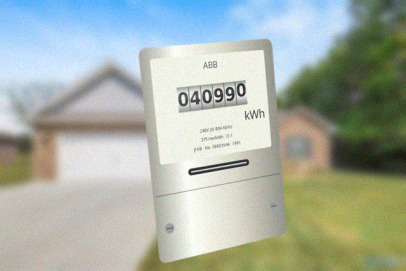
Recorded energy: 40990 kWh
